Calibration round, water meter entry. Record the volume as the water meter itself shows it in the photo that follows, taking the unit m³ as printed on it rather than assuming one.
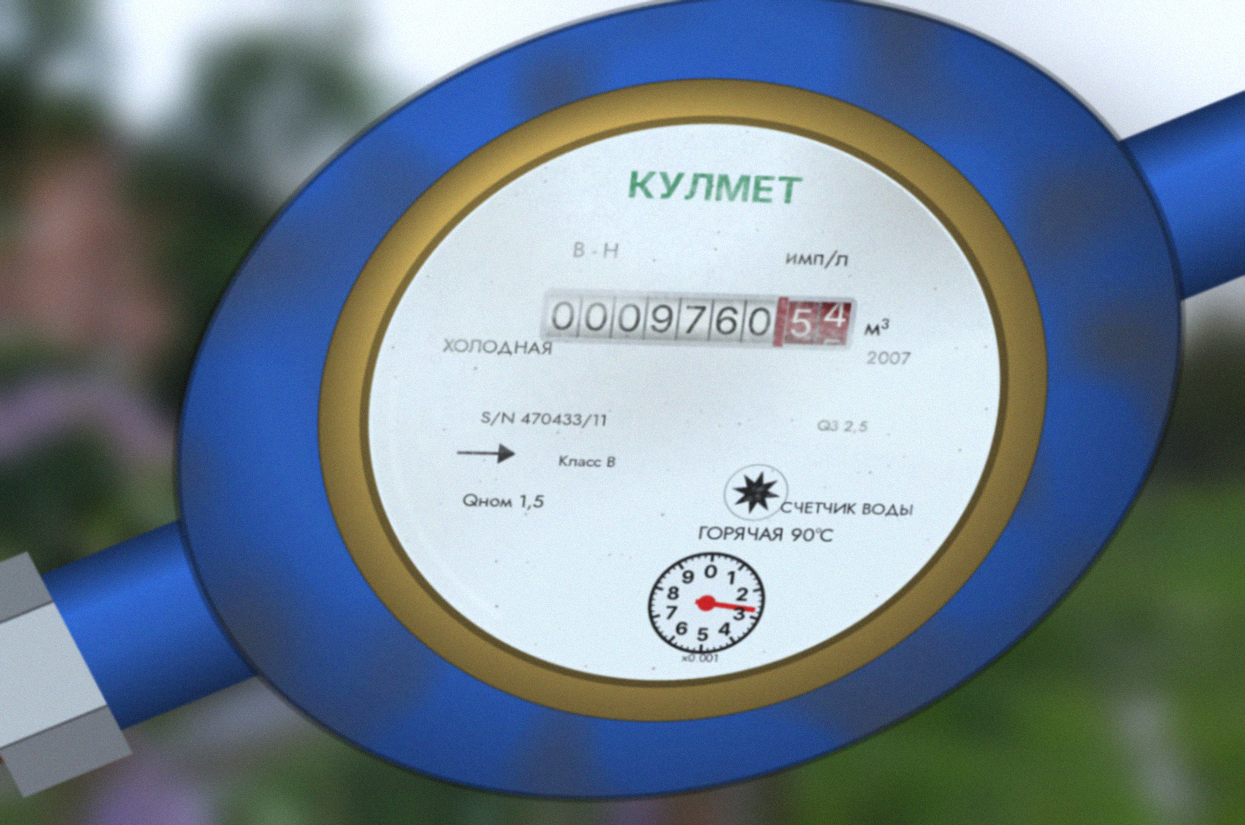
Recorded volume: 9760.542 m³
